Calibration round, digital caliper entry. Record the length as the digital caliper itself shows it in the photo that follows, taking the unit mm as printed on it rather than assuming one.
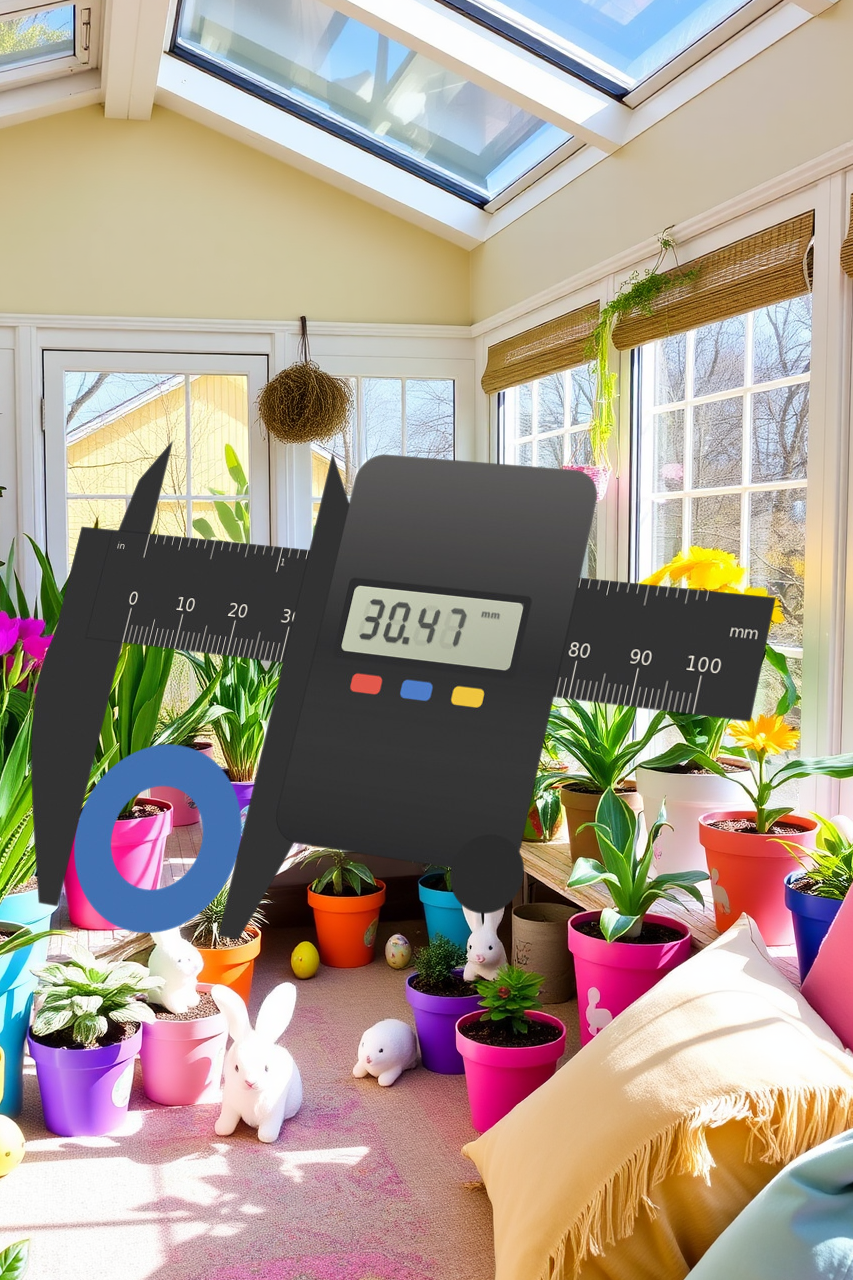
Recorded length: 30.47 mm
